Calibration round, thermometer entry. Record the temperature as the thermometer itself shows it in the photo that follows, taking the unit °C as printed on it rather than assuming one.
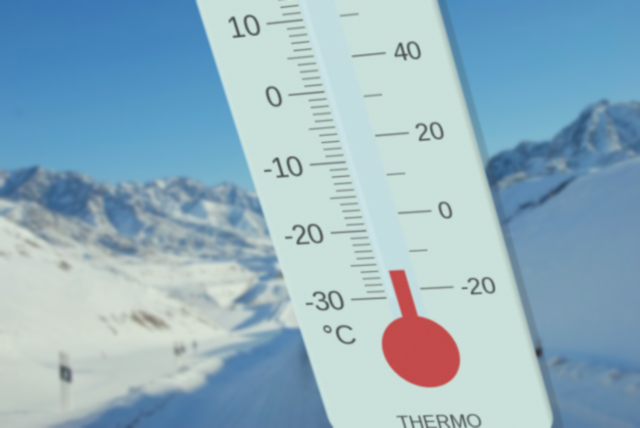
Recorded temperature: -26 °C
